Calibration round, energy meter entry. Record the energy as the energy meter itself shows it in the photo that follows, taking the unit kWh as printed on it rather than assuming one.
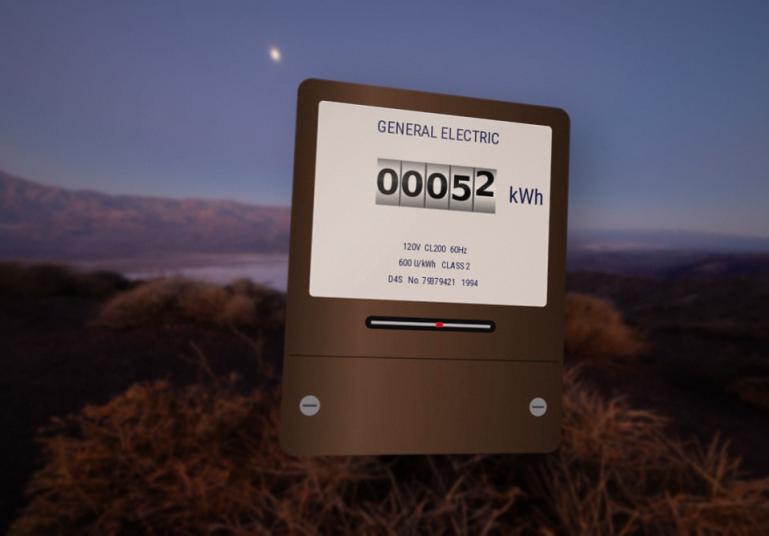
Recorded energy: 52 kWh
